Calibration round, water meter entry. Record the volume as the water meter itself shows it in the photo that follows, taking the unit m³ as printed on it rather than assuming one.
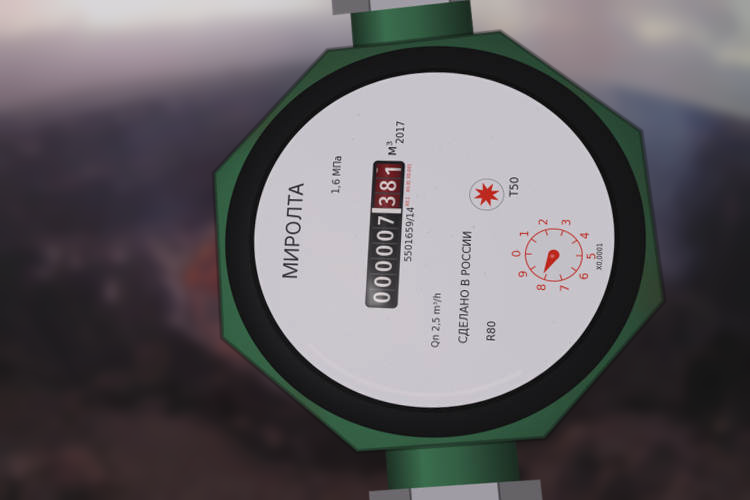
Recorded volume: 7.3808 m³
